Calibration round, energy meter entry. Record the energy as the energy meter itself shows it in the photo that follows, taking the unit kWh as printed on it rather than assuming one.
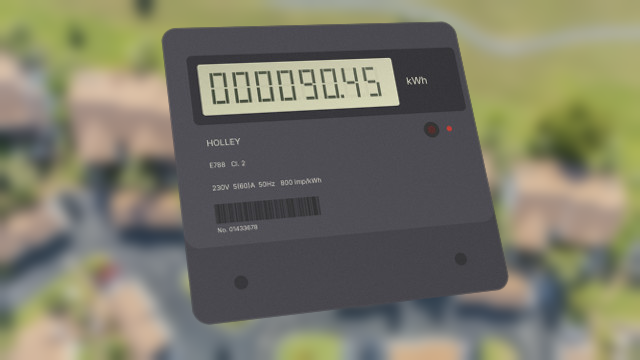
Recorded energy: 90.45 kWh
